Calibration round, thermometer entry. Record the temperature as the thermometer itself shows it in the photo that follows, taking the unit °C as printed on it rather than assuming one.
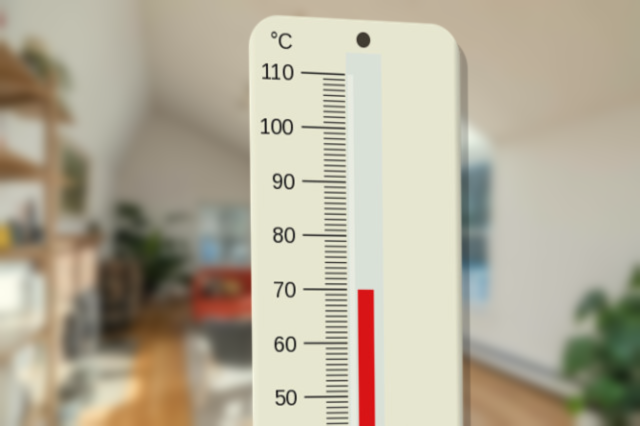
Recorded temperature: 70 °C
